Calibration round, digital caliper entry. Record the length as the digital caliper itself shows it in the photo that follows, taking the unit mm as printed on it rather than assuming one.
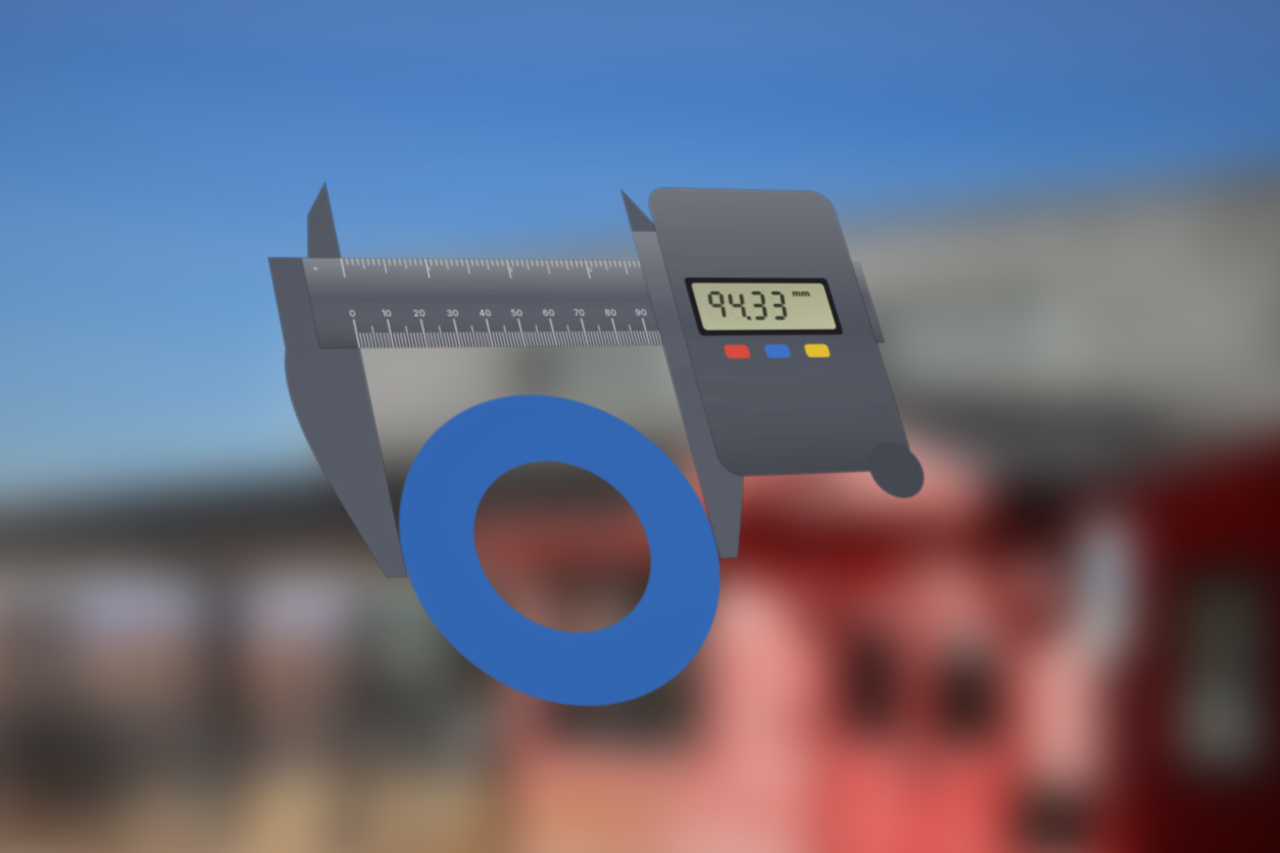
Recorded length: 94.33 mm
